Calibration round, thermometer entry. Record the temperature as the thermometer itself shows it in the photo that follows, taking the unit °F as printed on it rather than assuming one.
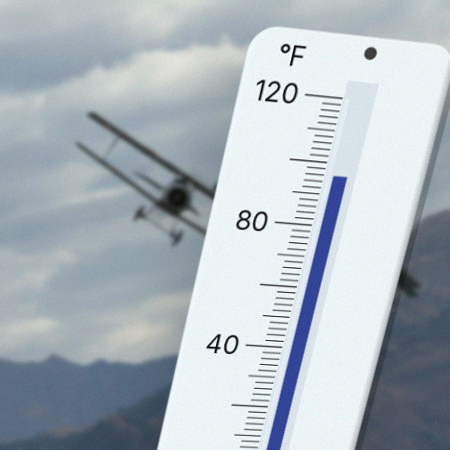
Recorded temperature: 96 °F
